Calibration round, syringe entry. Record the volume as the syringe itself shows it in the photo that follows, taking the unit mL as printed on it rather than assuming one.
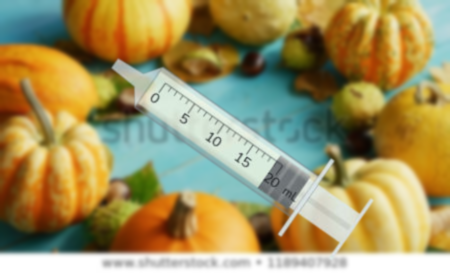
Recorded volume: 19 mL
